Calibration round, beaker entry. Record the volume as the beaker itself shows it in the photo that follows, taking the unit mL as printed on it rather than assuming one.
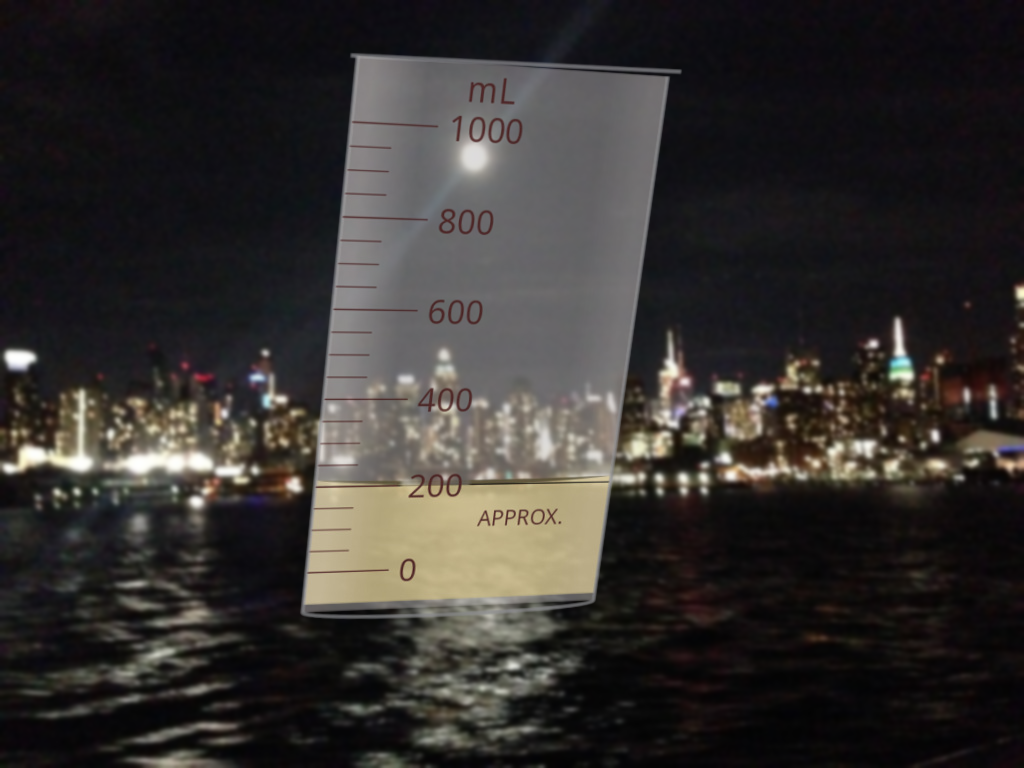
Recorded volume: 200 mL
